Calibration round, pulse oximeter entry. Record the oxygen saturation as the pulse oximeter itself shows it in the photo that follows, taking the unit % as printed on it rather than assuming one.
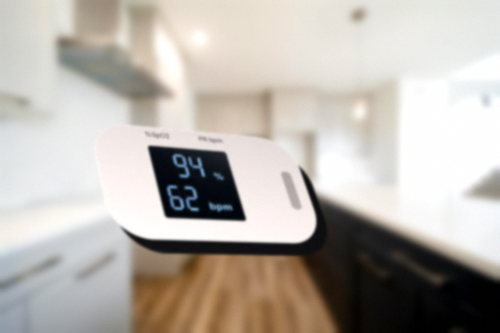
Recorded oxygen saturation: 94 %
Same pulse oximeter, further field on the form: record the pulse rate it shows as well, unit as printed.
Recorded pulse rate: 62 bpm
